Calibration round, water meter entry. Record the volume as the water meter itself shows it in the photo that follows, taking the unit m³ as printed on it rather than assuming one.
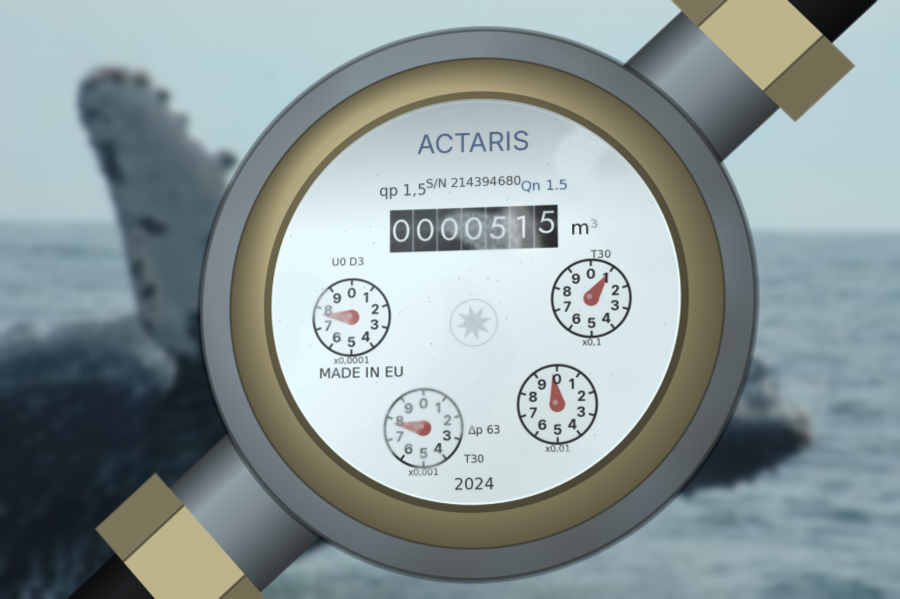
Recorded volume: 515.0977 m³
